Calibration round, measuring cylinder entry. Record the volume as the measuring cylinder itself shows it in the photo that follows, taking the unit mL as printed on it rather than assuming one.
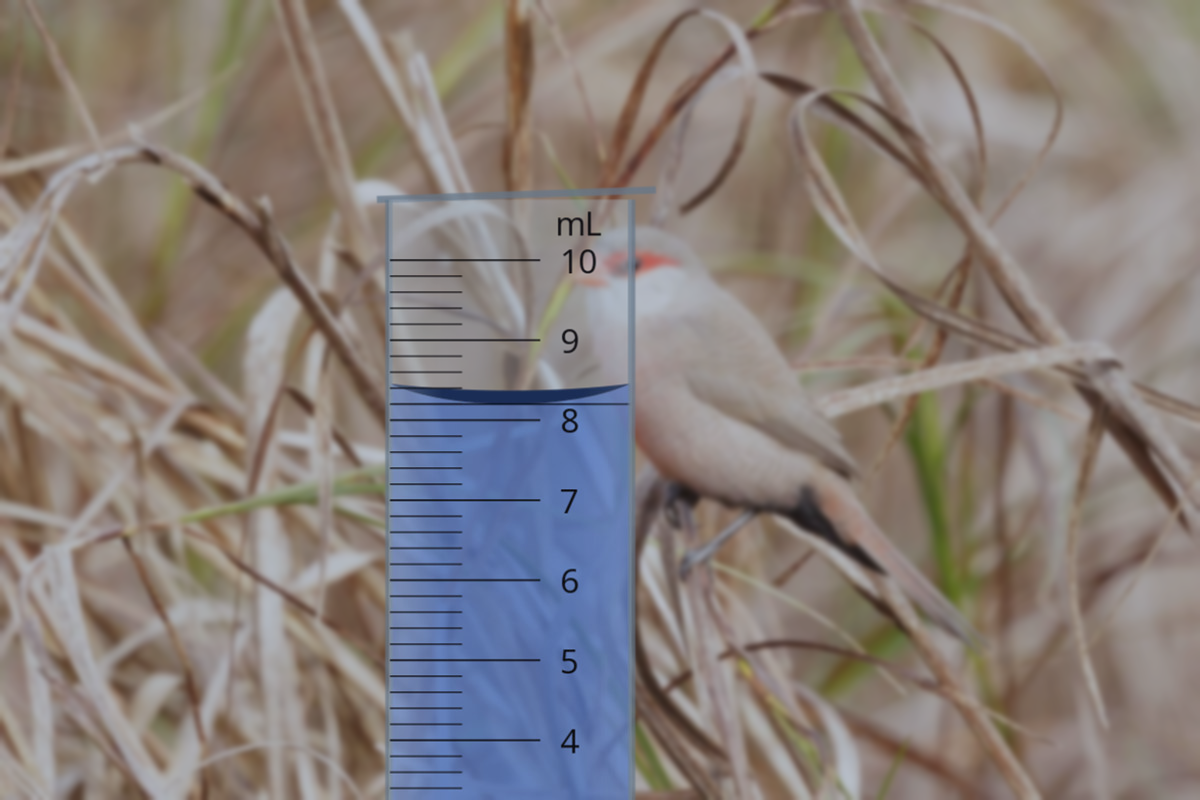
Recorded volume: 8.2 mL
